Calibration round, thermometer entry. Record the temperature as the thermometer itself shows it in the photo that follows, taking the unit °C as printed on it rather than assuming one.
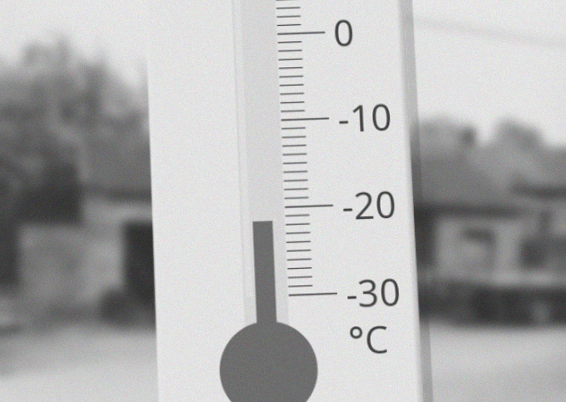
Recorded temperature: -21.5 °C
